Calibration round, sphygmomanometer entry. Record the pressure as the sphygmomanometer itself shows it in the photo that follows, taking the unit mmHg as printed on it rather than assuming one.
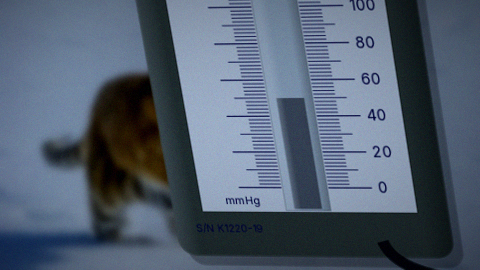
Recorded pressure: 50 mmHg
